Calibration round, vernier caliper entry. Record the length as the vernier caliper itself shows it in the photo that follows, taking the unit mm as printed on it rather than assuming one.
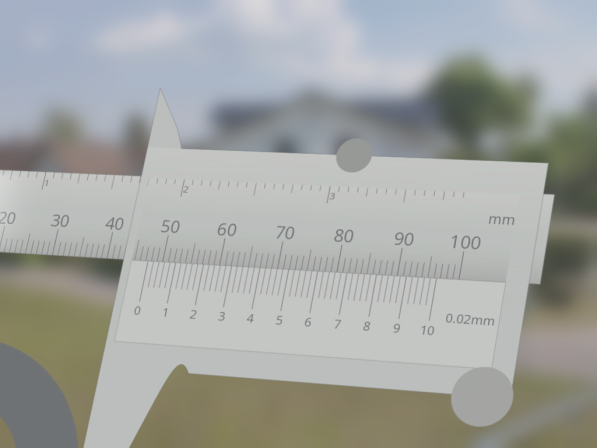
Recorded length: 47.4 mm
